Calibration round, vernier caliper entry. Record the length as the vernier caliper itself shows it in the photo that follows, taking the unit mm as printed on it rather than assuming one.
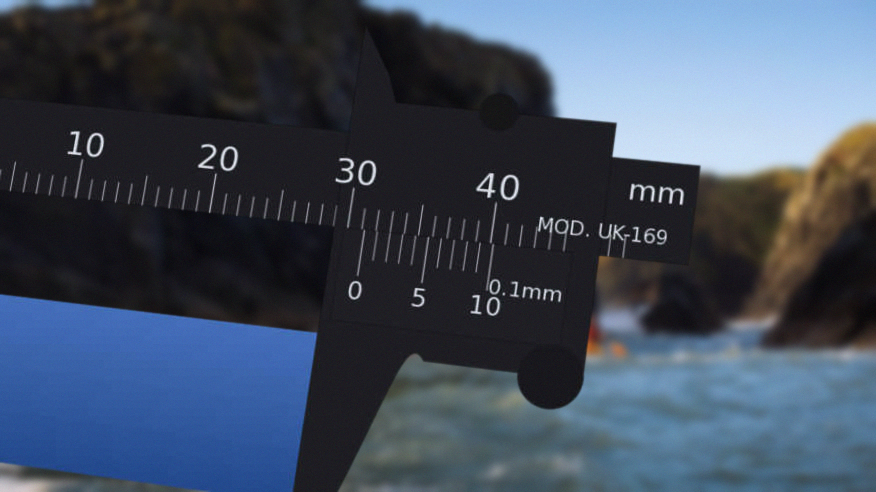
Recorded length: 31.2 mm
